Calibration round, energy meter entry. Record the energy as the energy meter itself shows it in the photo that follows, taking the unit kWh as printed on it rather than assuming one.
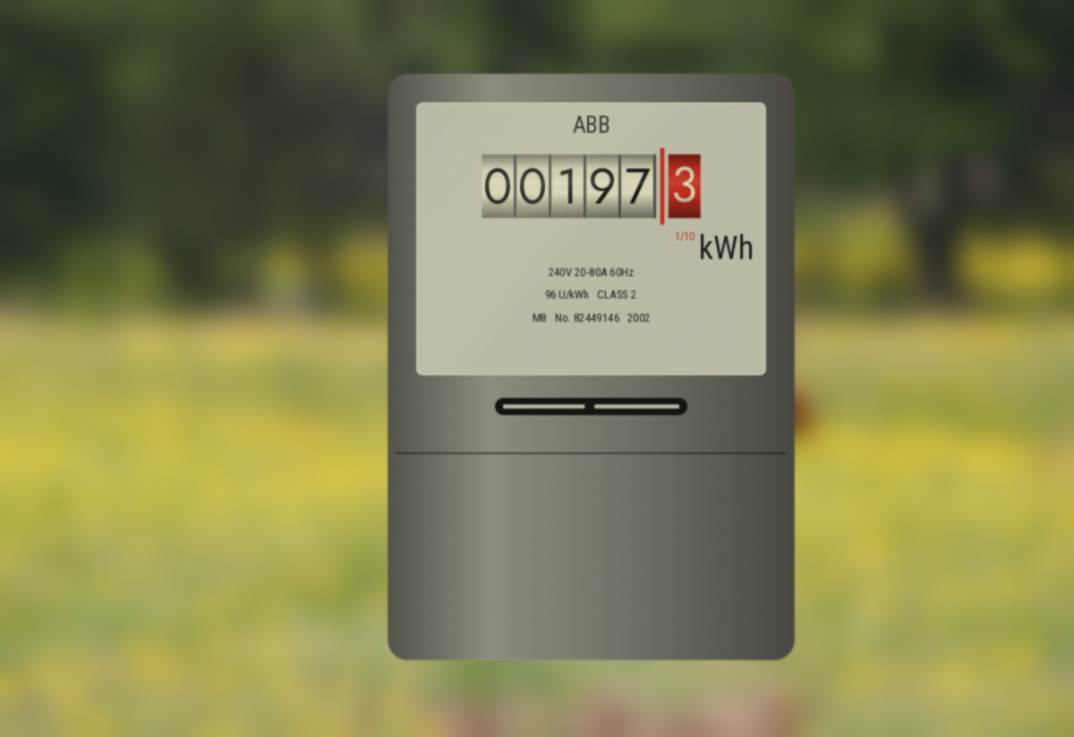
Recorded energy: 197.3 kWh
